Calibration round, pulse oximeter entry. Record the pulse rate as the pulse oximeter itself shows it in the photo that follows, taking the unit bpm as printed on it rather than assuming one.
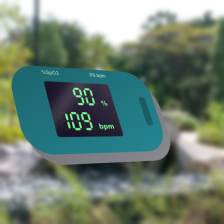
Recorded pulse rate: 109 bpm
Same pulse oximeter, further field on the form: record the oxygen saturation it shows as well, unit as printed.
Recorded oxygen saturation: 90 %
